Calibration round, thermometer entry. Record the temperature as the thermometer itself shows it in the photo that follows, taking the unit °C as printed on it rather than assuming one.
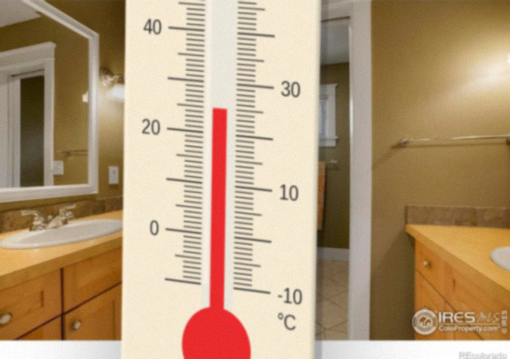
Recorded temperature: 25 °C
